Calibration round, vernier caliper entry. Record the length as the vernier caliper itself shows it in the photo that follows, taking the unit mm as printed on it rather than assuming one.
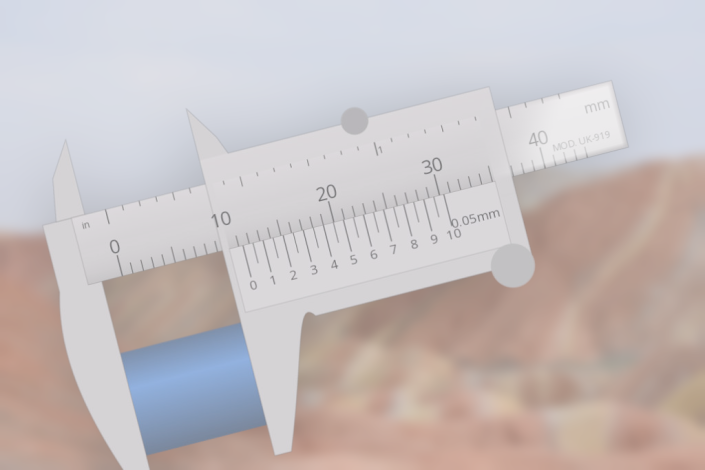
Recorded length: 11.4 mm
